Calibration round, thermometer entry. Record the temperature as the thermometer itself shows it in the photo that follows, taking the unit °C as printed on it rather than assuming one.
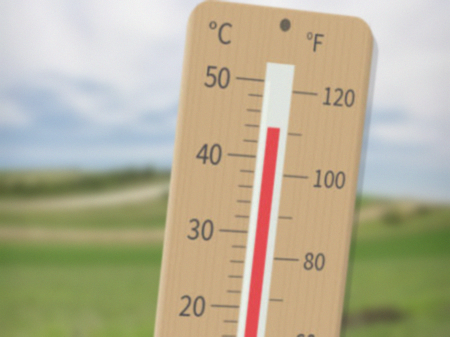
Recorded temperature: 44 °C
